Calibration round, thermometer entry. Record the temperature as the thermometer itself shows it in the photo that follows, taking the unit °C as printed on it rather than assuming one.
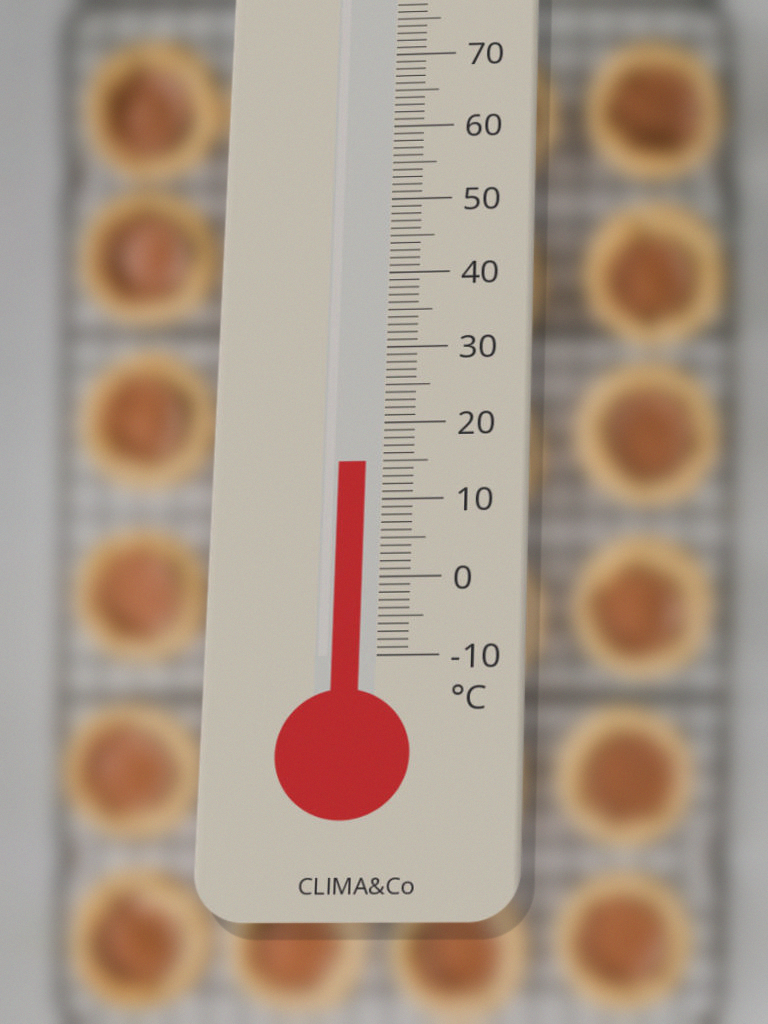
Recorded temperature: 15 °C
